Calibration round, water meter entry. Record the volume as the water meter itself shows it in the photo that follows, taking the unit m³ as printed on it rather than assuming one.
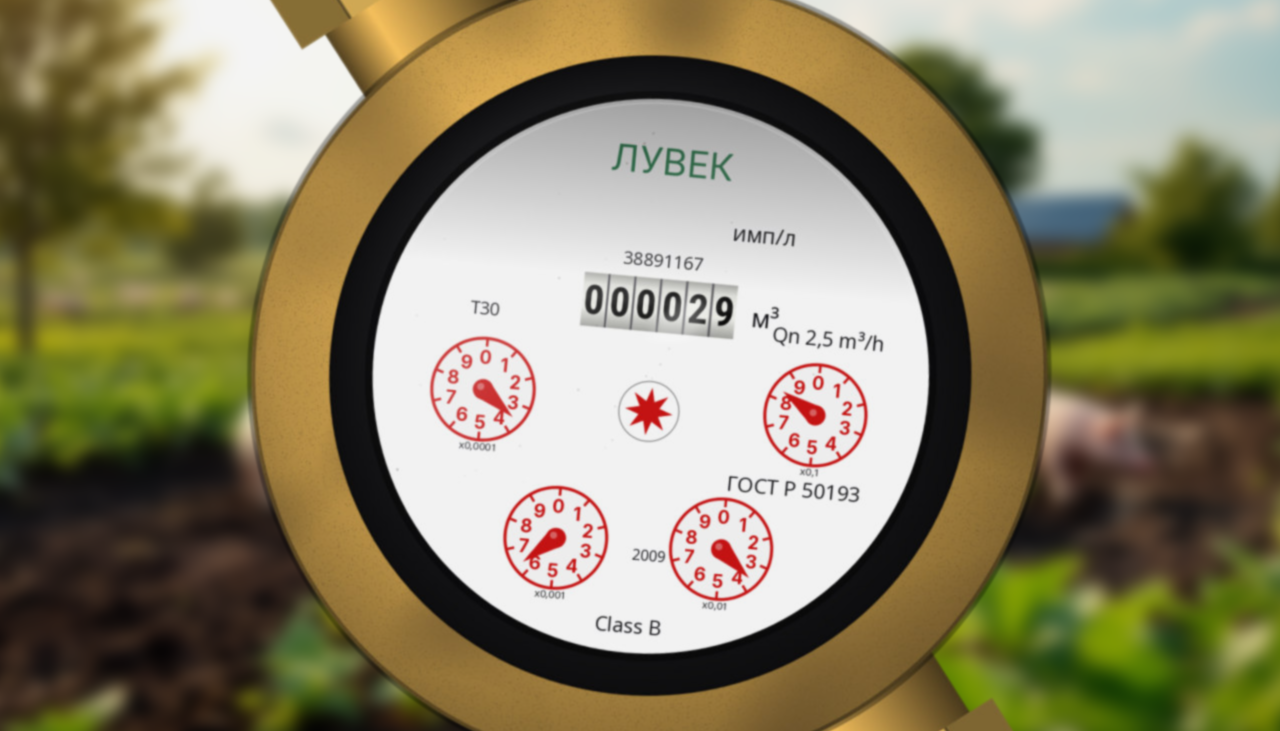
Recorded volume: 29.8363 m³
